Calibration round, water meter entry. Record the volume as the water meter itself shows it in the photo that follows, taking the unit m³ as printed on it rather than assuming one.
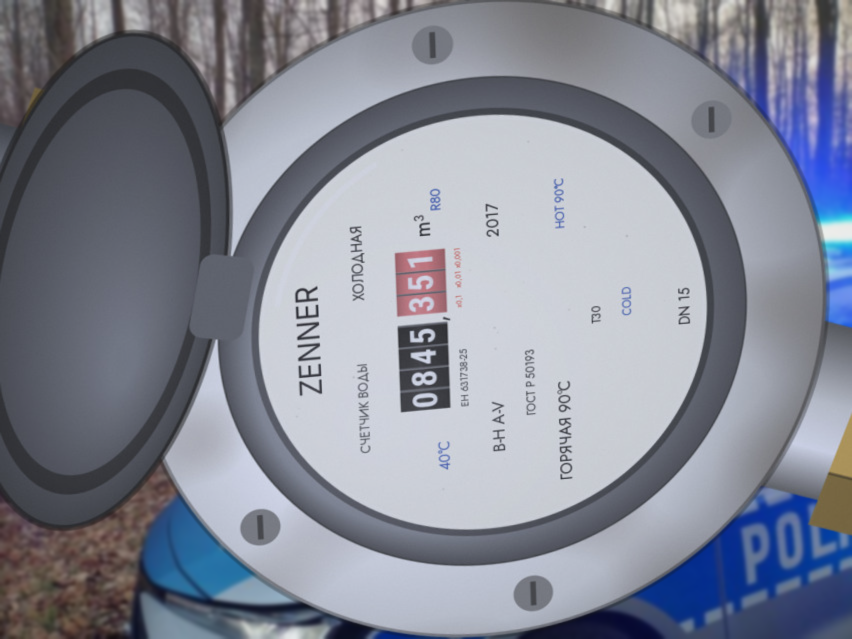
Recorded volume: 845.351 m³
